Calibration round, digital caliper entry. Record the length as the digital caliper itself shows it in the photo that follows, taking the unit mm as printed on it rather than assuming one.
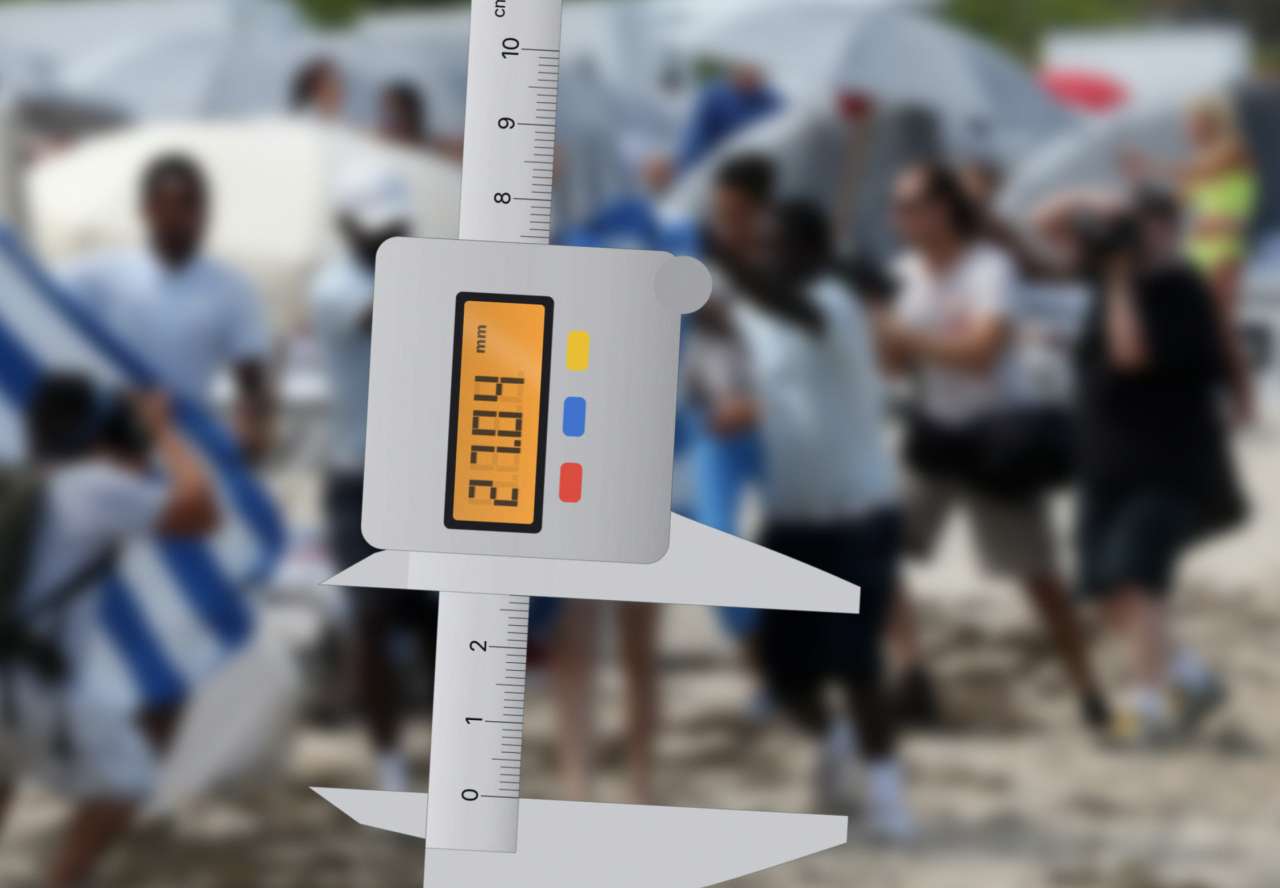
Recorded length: 27.04 mm
